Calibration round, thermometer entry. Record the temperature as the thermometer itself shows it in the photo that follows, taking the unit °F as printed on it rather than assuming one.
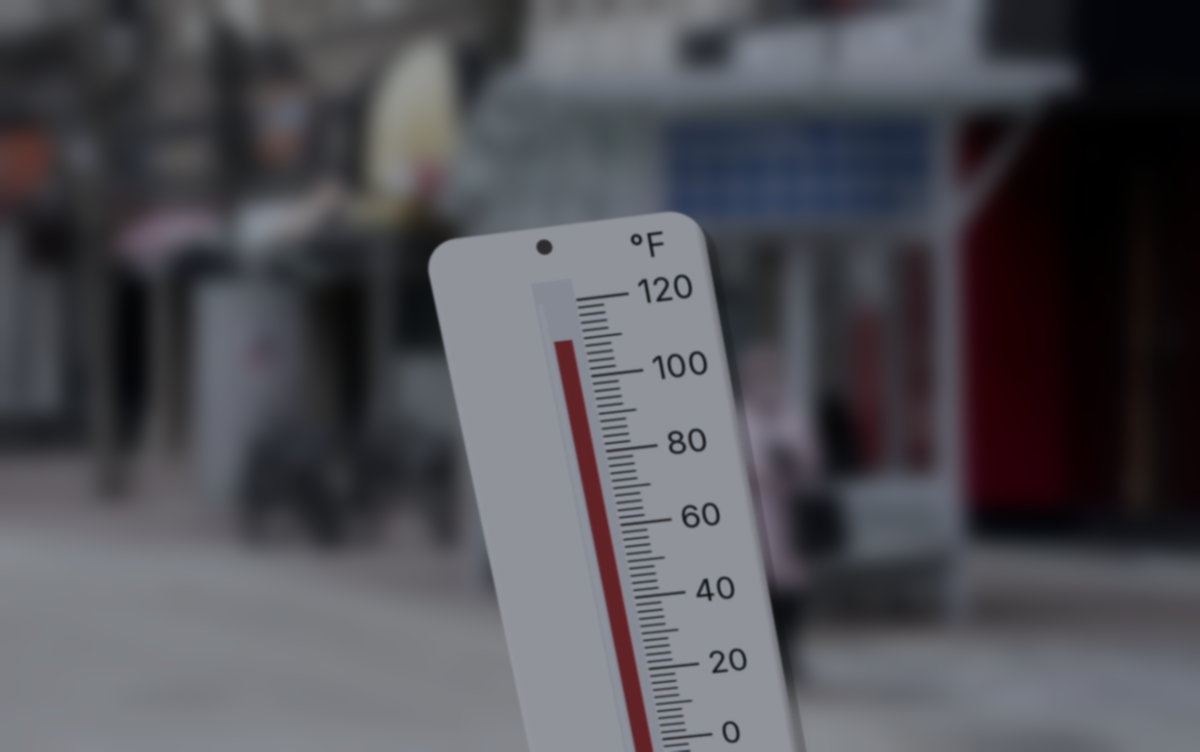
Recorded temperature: 110 °F
